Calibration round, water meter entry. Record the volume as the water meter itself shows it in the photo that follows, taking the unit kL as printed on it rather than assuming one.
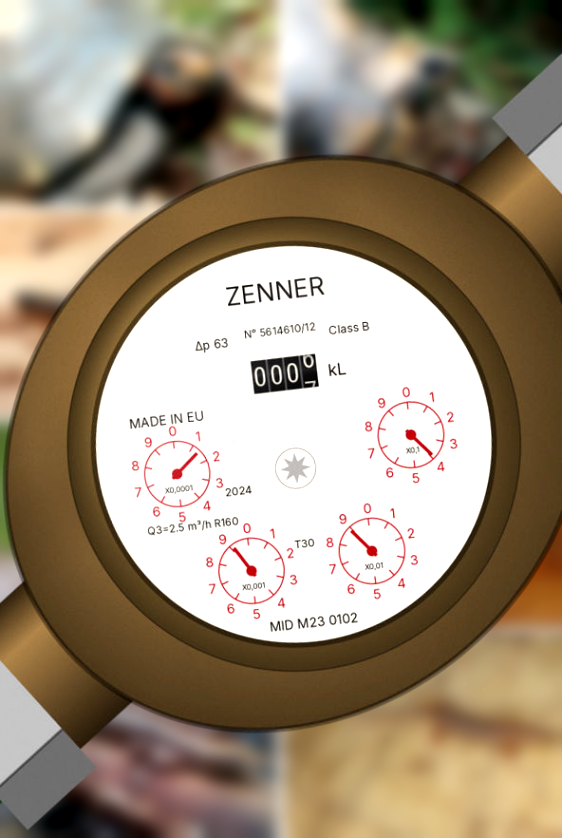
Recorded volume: 6.3891 kL
